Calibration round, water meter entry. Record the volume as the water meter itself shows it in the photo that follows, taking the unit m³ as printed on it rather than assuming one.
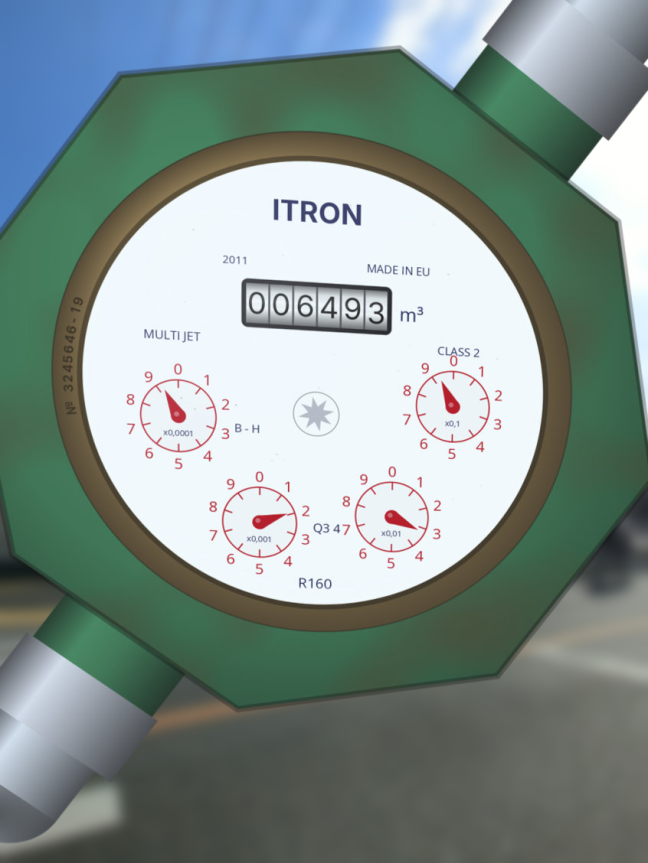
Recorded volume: 6492.9319 m³
